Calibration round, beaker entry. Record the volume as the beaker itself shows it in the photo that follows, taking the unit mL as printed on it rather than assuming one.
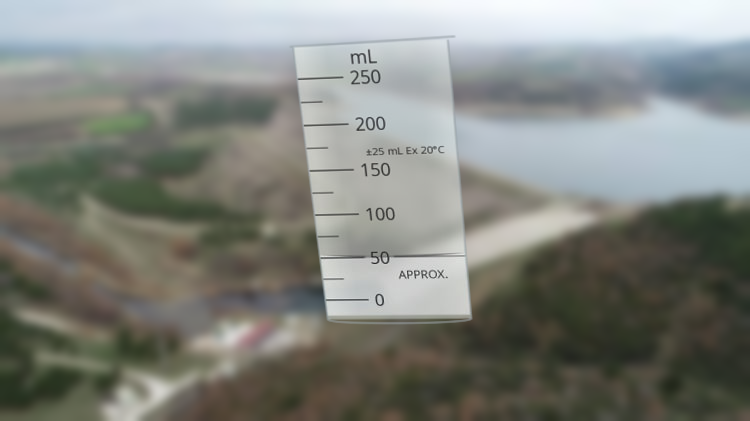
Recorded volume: 50 mL
